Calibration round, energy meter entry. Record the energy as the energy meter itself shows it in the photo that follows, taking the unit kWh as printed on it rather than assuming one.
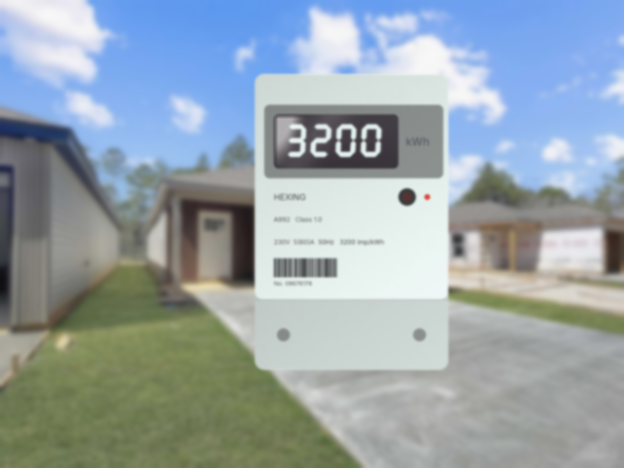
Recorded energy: 3200 kWh
